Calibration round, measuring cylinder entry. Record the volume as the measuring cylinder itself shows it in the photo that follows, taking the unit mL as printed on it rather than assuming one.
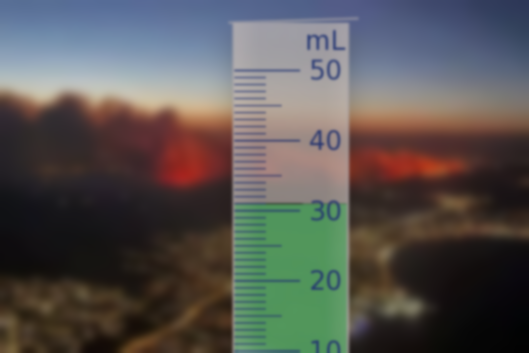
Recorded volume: 31 mL
